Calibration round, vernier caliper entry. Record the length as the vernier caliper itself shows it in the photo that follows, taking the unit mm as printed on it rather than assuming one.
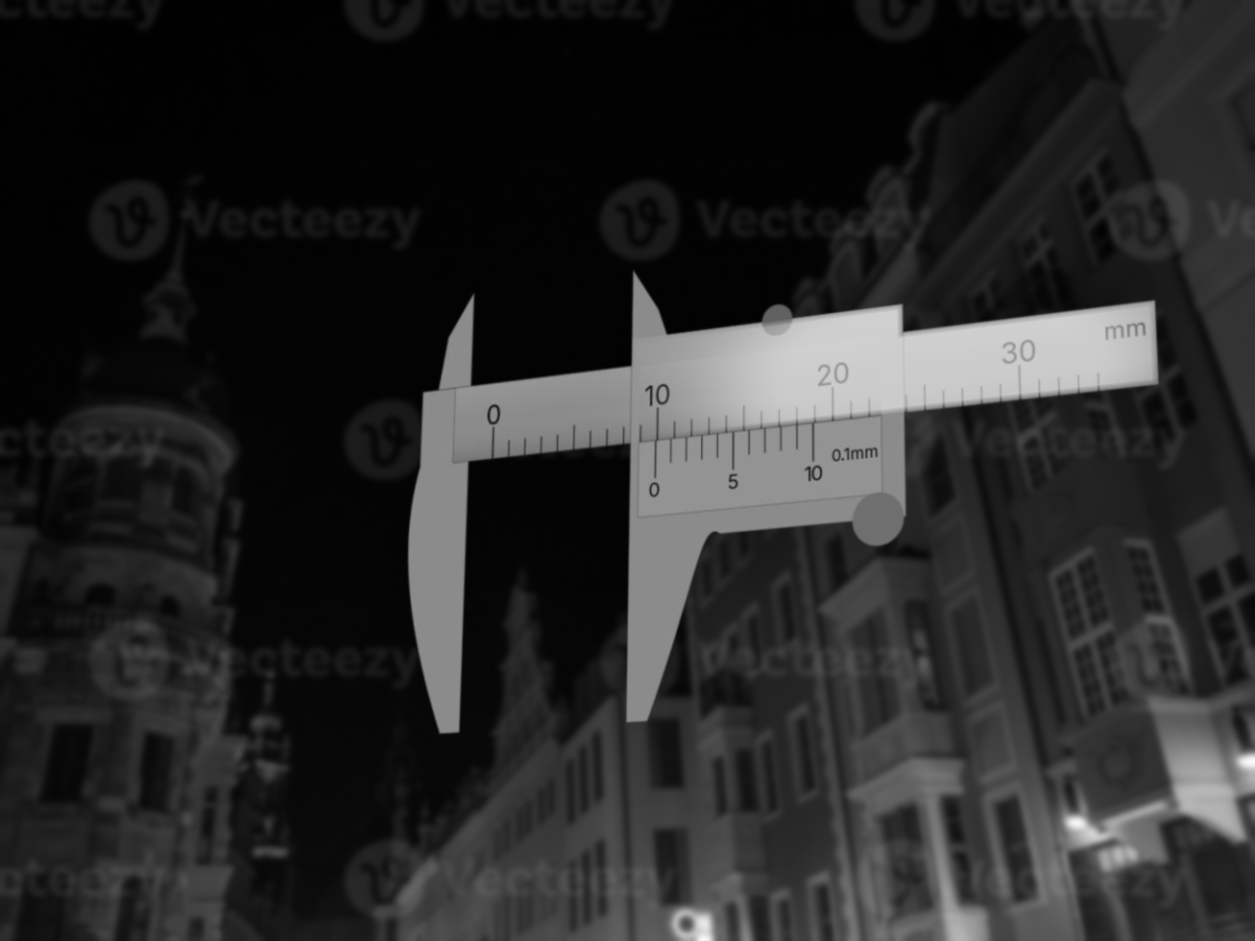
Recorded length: 9.9 mm
